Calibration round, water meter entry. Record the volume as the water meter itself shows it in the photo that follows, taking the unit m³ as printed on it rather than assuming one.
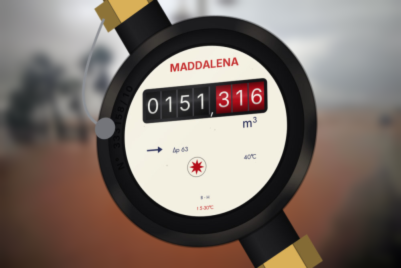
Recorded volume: 151.316 m³
